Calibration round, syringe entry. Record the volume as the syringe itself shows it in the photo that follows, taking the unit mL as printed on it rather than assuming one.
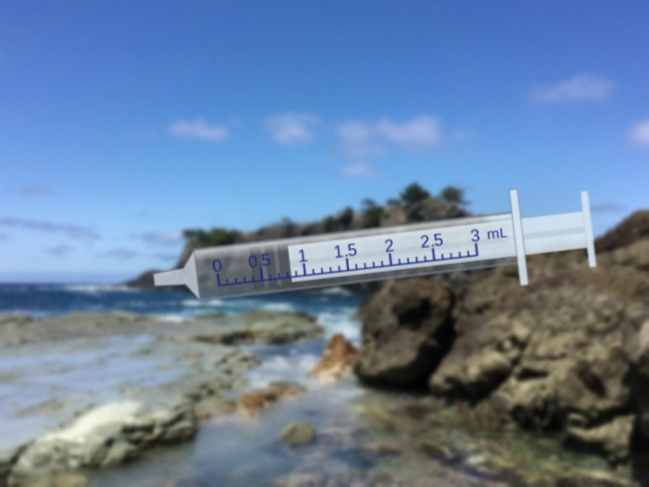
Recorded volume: 0.4 mL
